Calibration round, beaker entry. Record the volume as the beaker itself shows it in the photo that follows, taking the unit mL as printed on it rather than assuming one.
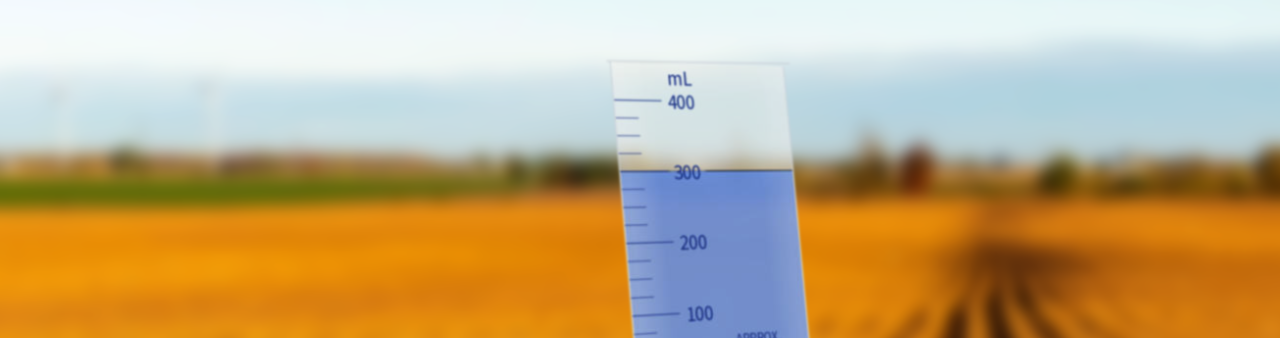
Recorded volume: 300 mL
